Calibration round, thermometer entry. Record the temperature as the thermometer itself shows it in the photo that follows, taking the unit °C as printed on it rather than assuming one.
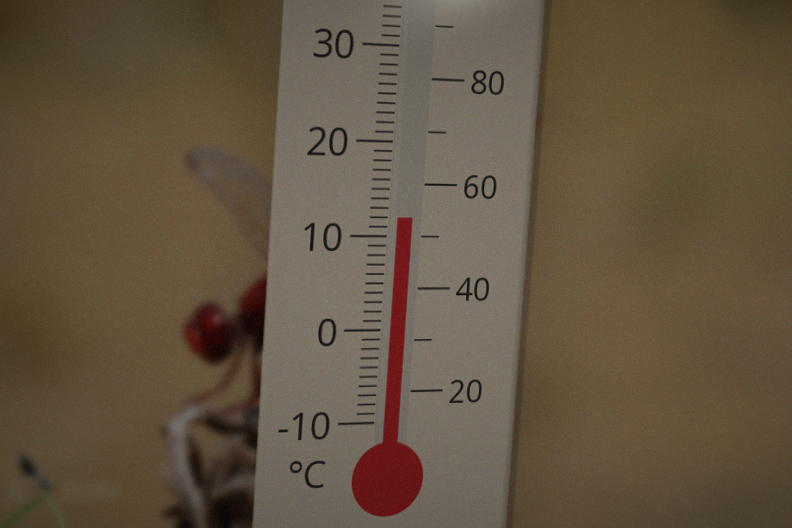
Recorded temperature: 12 °C
